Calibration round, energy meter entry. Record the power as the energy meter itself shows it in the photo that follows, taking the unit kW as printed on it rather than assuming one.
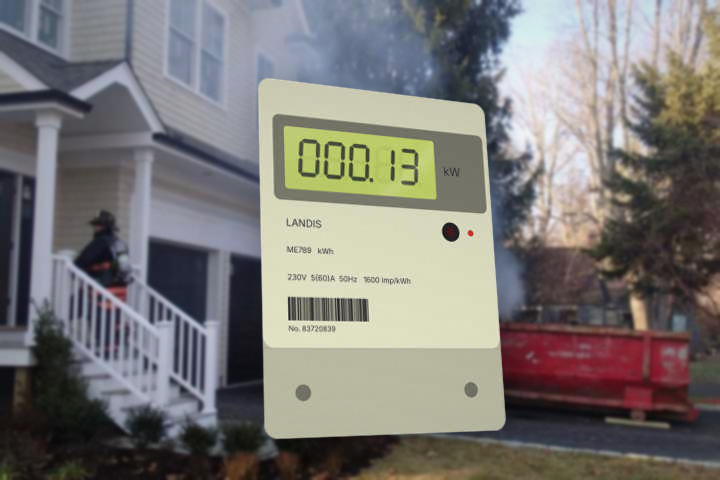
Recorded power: 0.13 kW
